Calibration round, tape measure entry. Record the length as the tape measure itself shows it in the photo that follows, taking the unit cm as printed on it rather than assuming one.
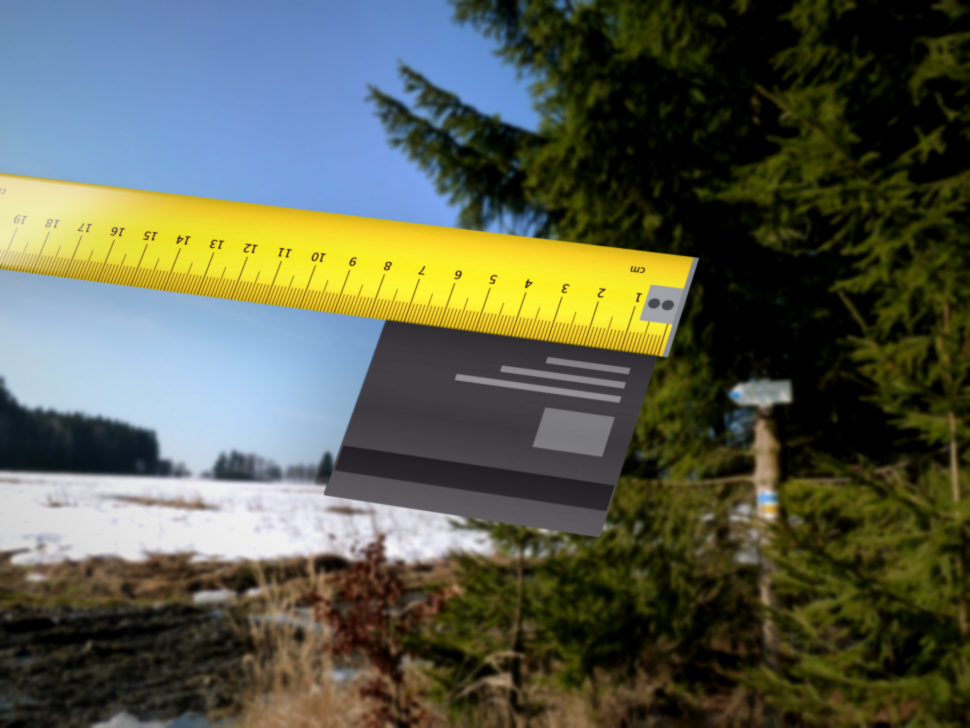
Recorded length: 7.5 cm
